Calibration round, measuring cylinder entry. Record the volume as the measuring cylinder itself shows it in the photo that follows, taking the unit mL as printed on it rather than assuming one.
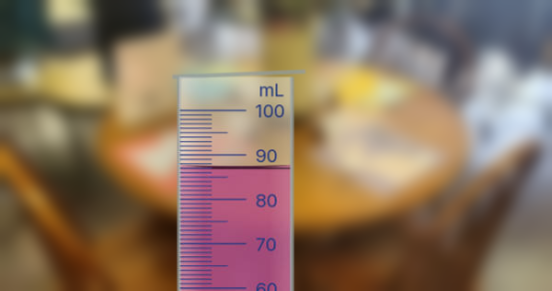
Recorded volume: 87 mL
